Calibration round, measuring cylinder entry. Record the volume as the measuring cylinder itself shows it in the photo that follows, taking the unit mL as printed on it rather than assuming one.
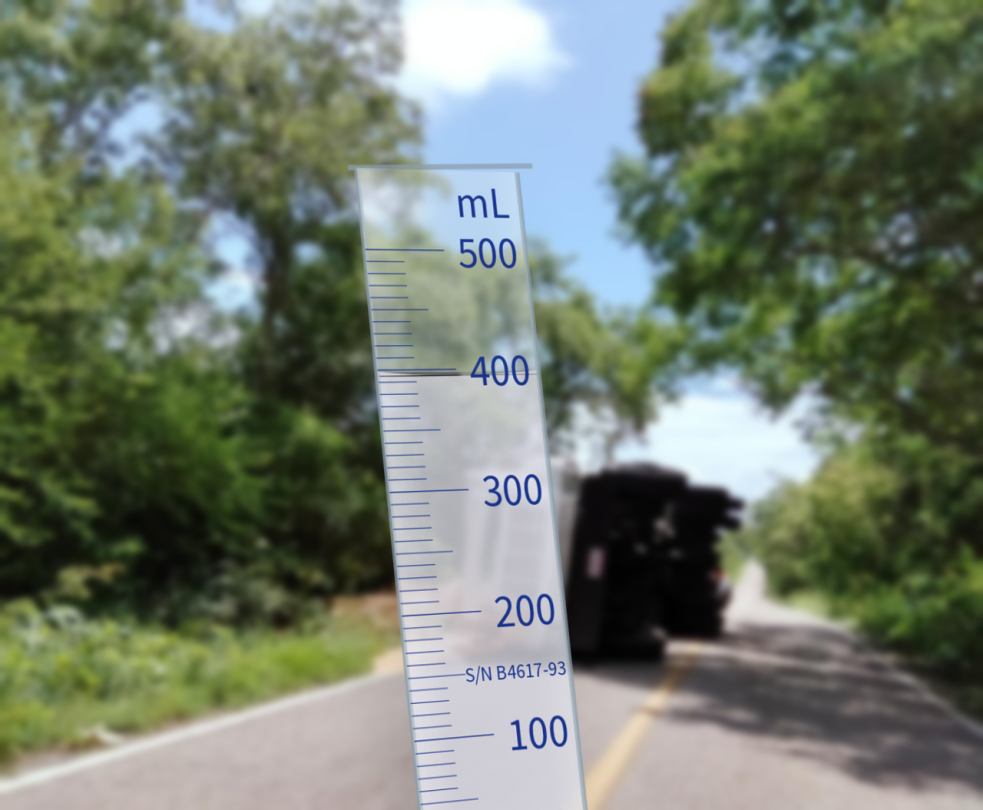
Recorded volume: 395 mL
